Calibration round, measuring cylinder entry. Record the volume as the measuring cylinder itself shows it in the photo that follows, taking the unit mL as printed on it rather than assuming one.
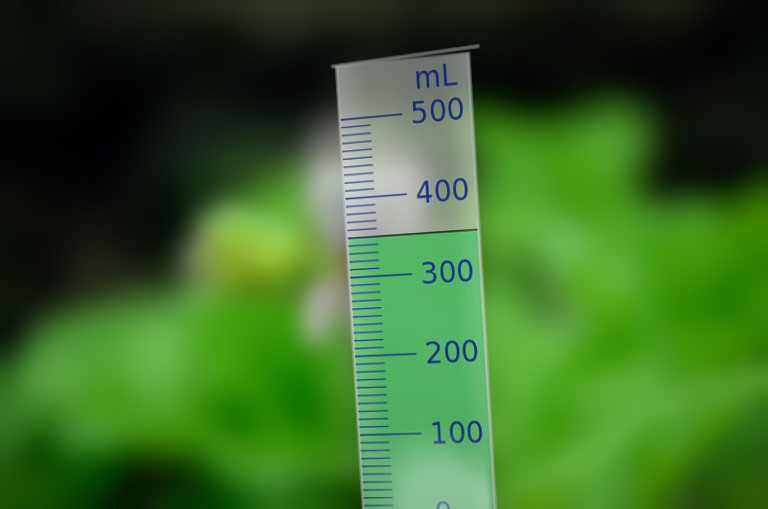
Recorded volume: 350 mL
